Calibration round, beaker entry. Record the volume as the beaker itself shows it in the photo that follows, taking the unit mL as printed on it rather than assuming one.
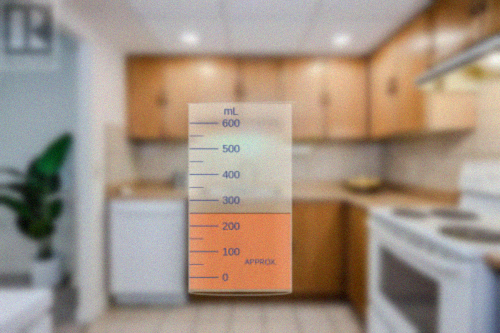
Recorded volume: 250 mL
